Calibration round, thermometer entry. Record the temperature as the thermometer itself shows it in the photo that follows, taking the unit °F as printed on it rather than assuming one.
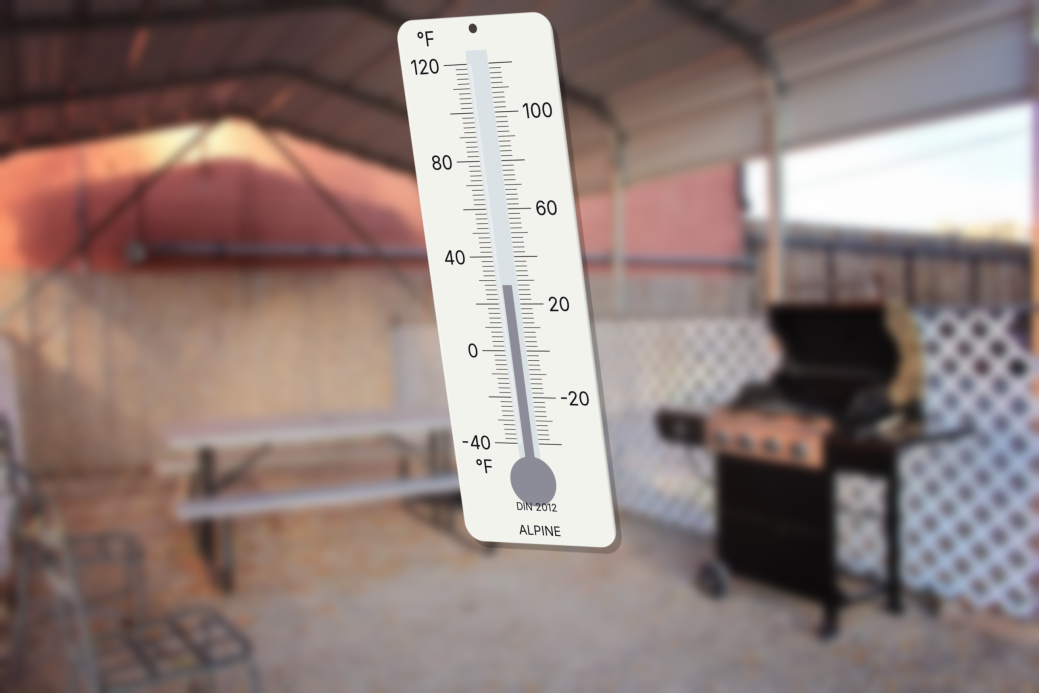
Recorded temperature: 28 °F
